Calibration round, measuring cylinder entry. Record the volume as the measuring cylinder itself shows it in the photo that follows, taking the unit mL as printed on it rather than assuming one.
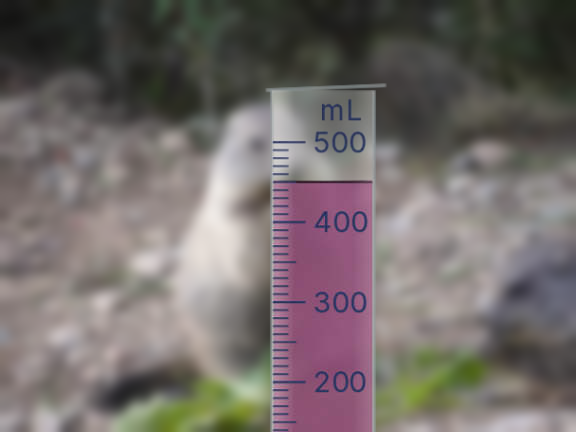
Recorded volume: 450 mL
